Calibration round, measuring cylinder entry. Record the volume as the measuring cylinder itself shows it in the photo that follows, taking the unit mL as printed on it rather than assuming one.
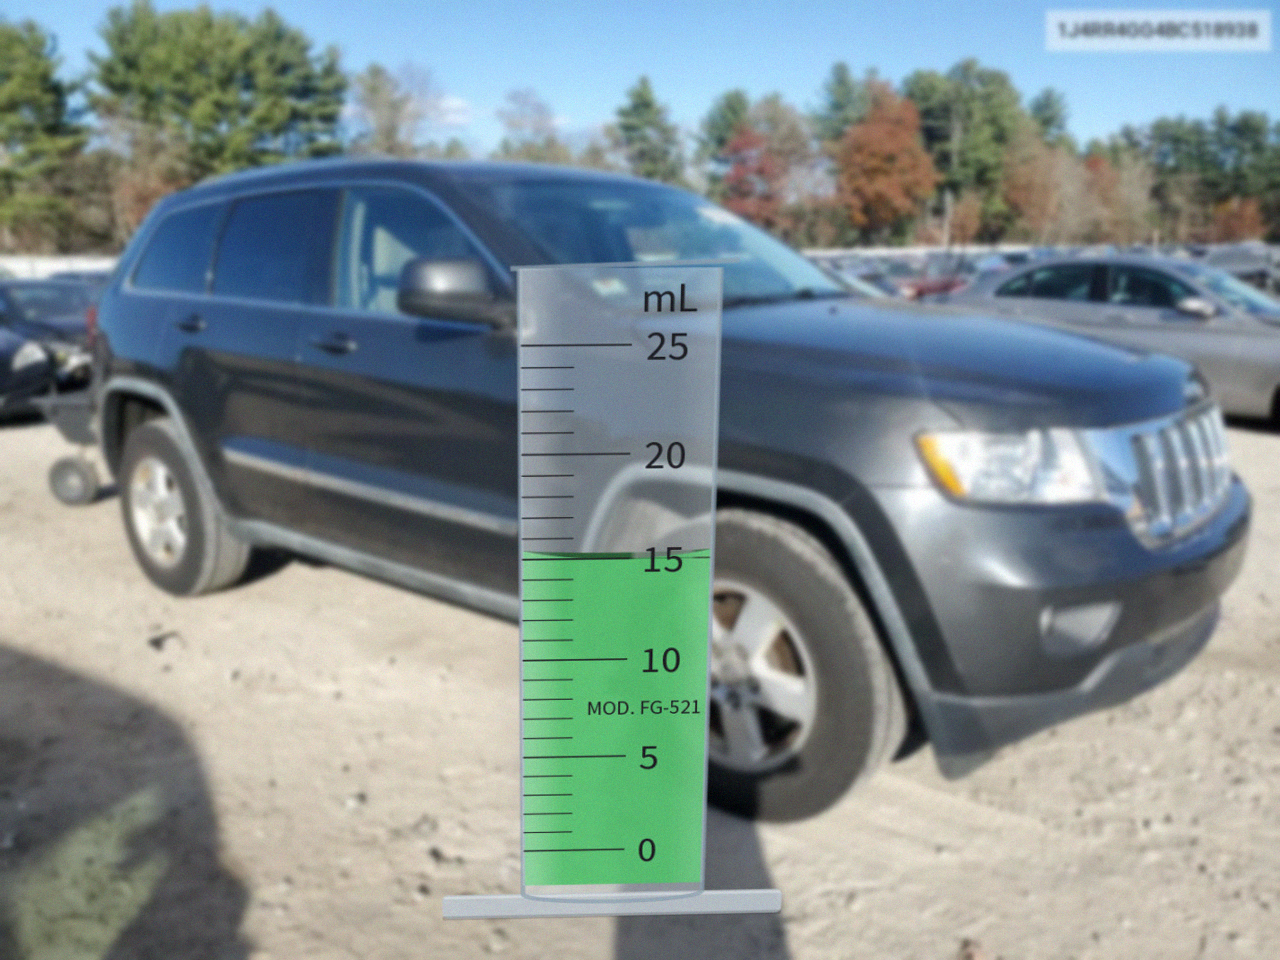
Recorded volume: 15 mL
